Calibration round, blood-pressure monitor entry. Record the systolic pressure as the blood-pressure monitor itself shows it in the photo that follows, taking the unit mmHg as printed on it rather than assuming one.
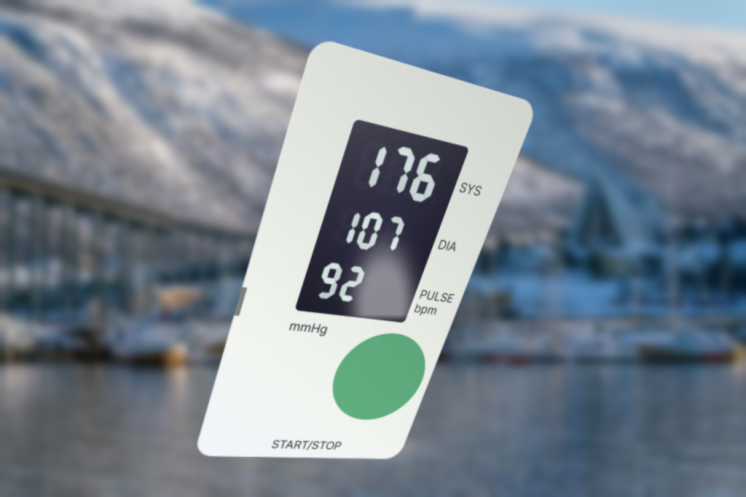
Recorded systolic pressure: 176 mmHg
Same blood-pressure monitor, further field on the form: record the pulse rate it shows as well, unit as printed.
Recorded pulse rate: 92 bpm
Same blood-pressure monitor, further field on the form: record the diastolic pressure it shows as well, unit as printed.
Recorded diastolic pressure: 107 mmHg
